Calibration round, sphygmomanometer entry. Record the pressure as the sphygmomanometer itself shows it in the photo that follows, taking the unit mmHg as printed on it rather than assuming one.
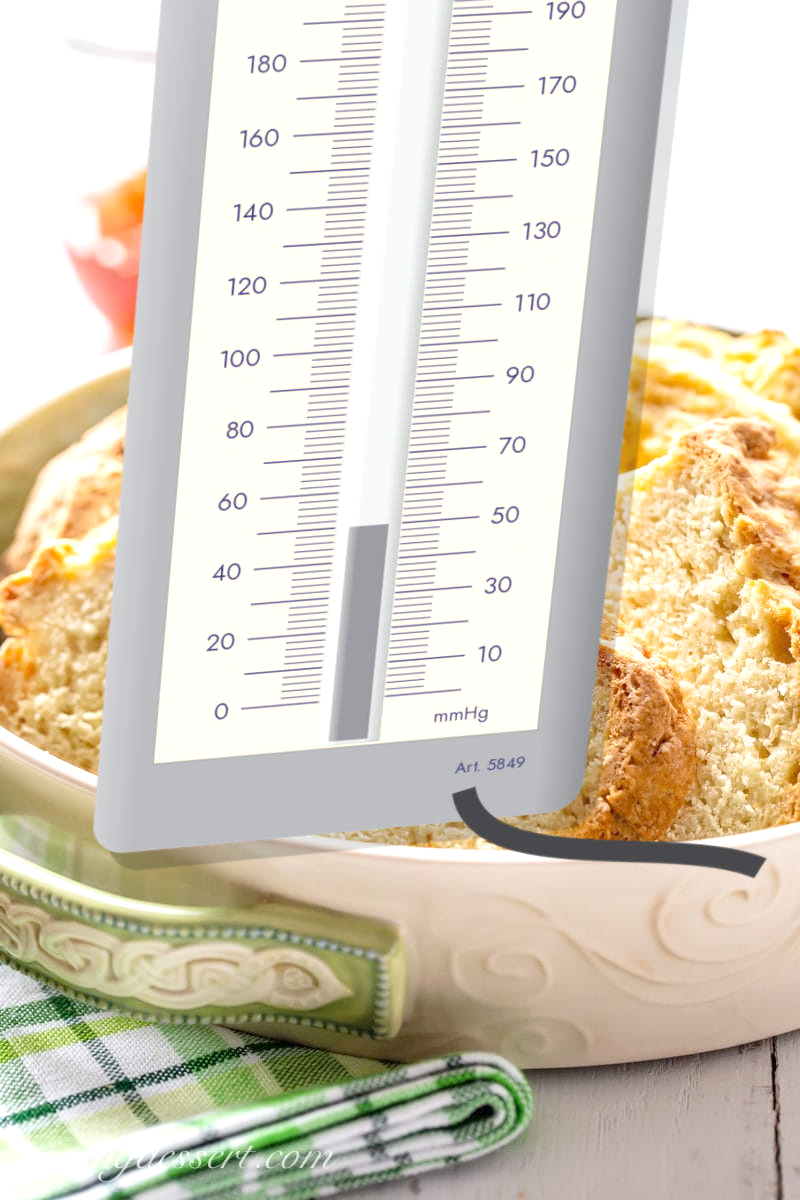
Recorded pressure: 50 mmHg
